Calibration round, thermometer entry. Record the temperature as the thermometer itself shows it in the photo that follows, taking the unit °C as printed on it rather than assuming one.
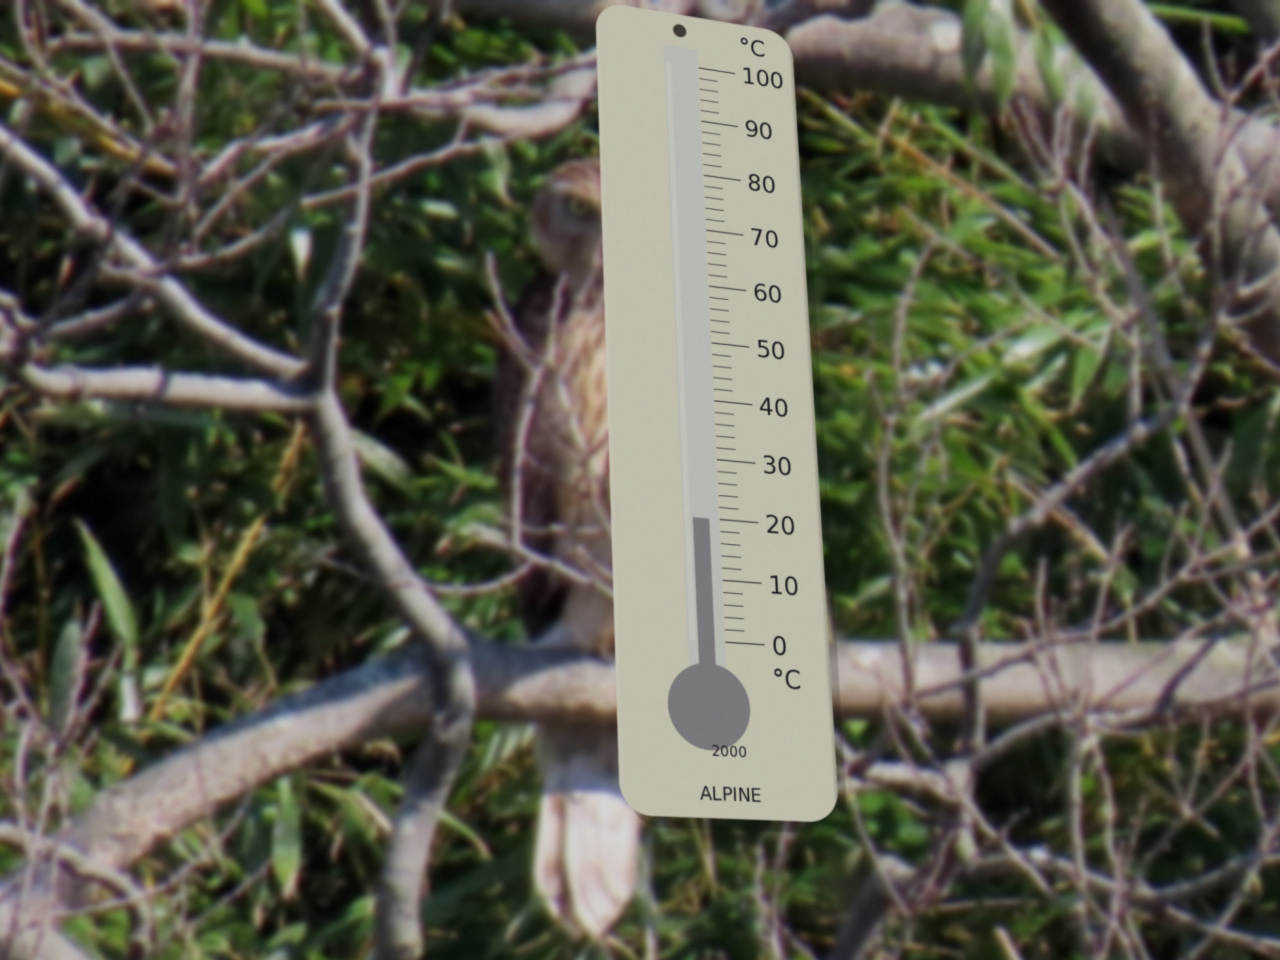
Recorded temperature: 20 °C
